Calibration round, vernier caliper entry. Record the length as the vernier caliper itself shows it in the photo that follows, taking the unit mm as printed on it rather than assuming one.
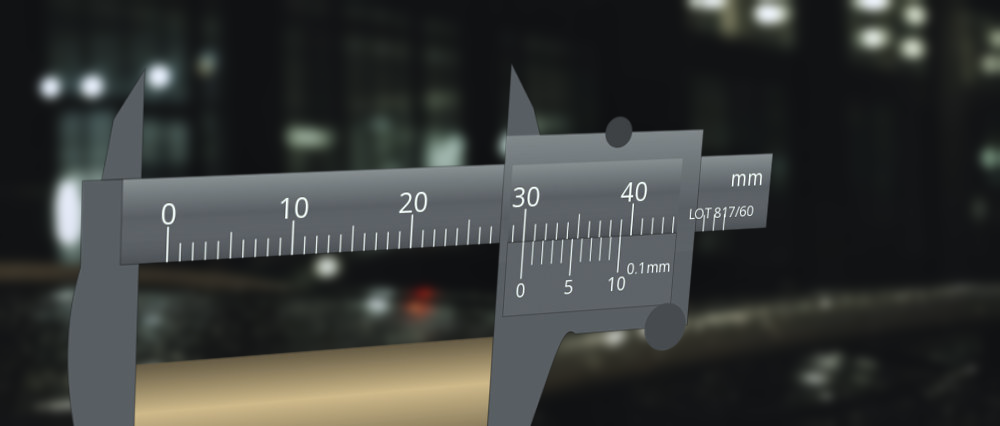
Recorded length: 30.0 mm
